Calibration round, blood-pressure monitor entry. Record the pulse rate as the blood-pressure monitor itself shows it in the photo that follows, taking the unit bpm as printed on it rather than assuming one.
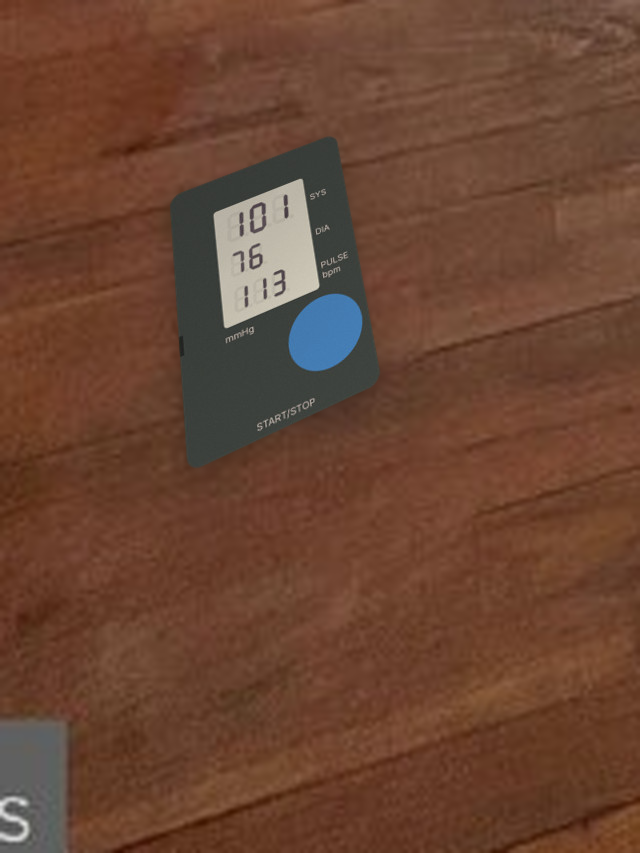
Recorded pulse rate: 113 bpm
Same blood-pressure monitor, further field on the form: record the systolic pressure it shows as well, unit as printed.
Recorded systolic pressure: 101 mmHg
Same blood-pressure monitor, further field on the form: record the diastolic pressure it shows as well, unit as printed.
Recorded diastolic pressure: 76 mmHg
